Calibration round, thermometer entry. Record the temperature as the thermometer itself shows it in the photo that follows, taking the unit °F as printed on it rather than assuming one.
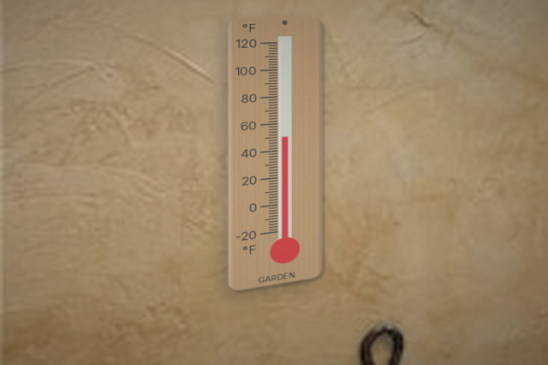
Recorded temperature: 50 °F
